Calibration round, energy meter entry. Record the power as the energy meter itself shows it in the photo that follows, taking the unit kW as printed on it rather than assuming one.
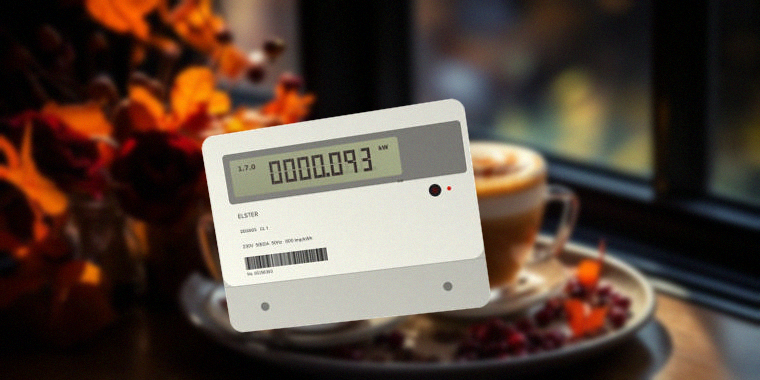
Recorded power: 0.093 kW
